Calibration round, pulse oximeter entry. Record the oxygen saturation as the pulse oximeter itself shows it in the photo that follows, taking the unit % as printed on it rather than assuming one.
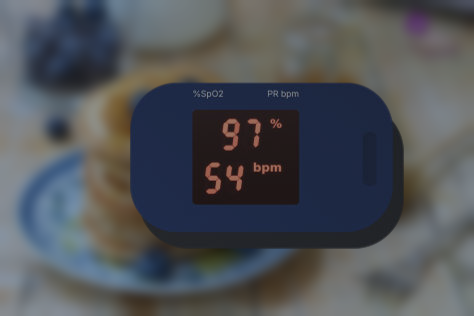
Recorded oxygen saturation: 97 %
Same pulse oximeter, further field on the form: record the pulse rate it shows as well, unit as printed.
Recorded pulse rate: 54 bpm
